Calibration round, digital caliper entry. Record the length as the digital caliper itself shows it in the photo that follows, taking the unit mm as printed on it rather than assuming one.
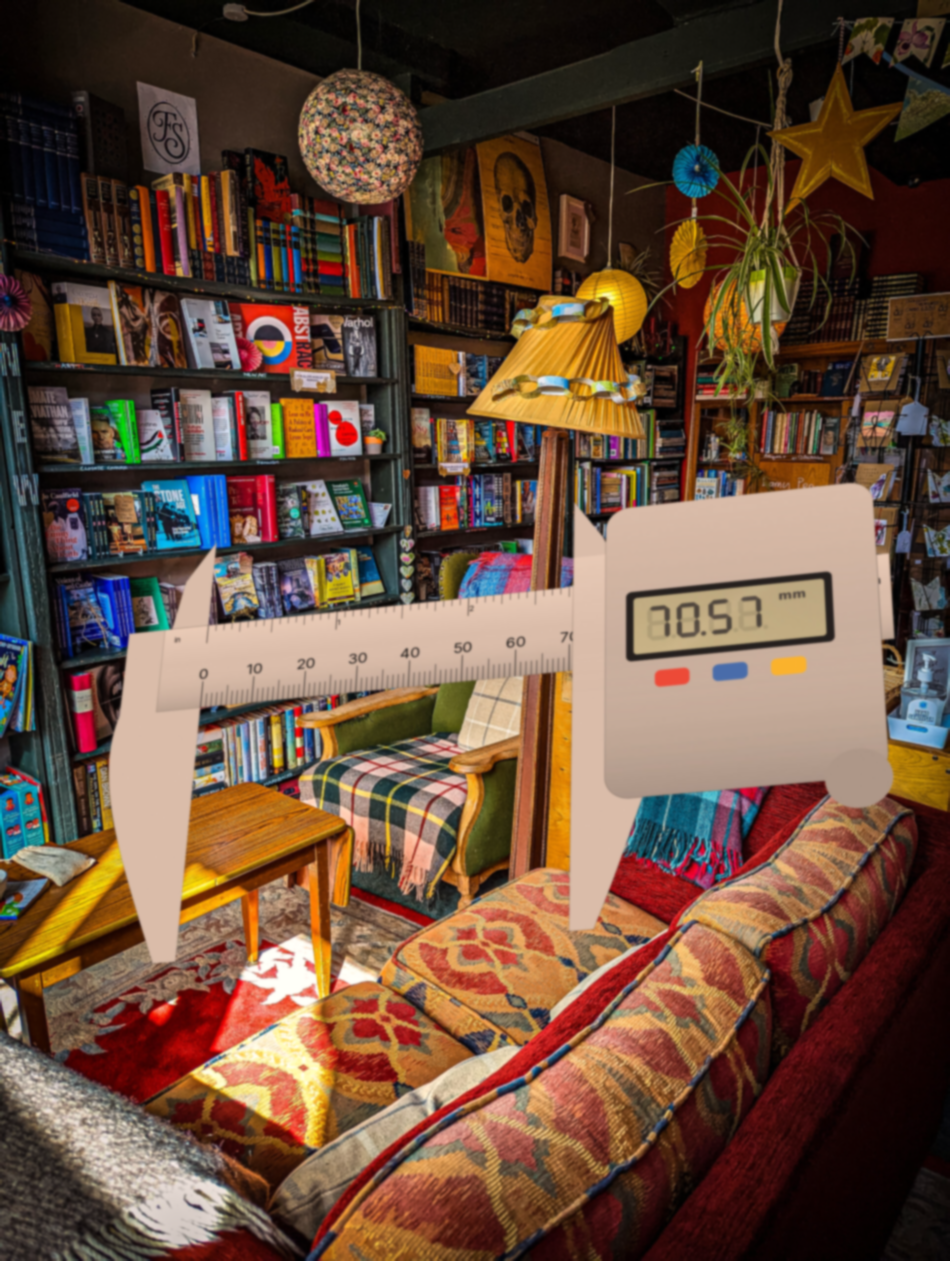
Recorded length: 70.57 mm
